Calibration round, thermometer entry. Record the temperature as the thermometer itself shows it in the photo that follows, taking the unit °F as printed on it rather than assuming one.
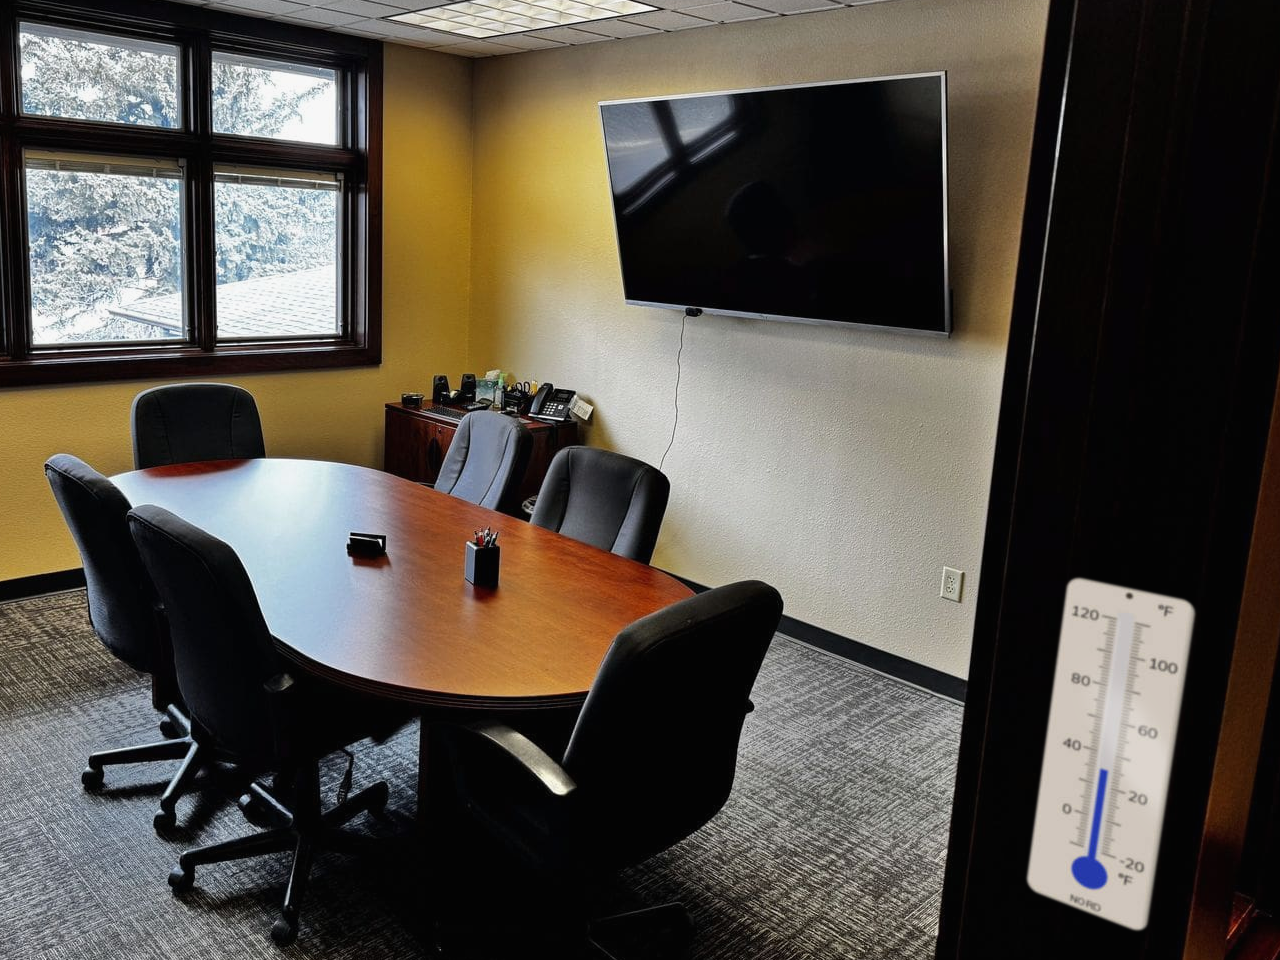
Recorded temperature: 30 °F
